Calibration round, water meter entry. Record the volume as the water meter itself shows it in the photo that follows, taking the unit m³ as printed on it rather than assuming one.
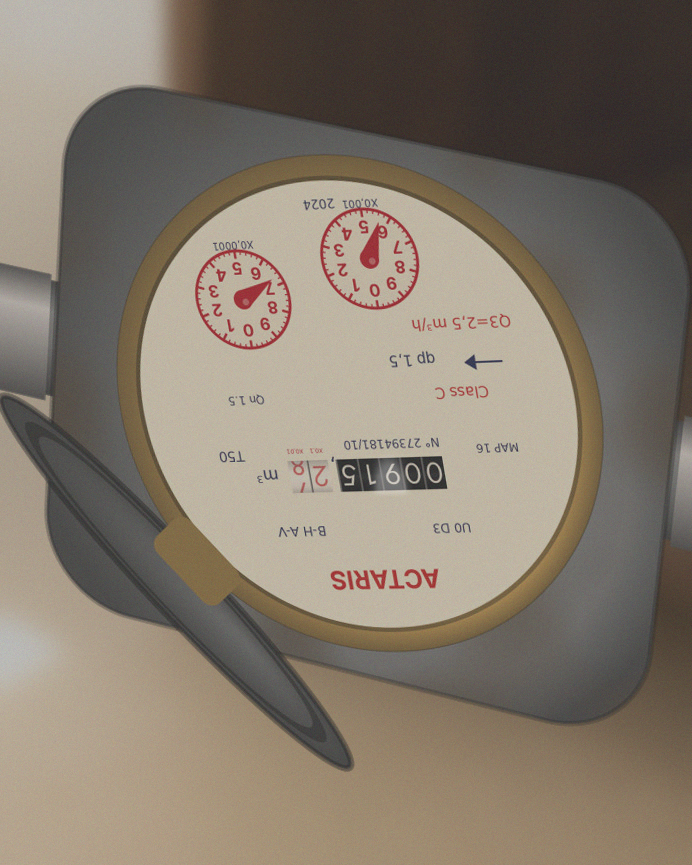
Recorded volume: 915.2756 m³
